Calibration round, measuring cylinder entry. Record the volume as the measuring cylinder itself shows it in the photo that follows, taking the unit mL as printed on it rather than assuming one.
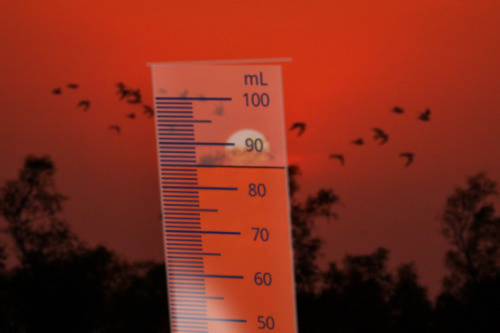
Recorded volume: 85 mL
